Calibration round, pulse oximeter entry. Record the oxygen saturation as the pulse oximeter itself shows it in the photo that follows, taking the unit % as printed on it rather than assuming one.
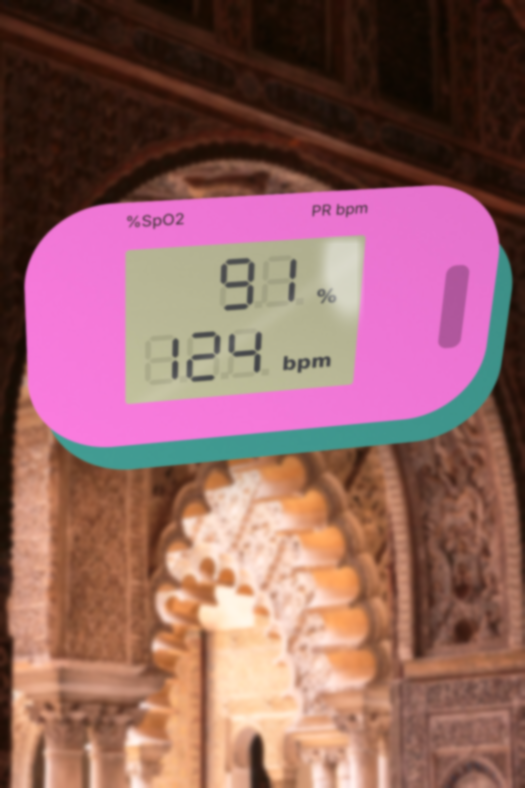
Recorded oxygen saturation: 91 %
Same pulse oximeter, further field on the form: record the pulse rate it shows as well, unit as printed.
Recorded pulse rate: 124 bpm
